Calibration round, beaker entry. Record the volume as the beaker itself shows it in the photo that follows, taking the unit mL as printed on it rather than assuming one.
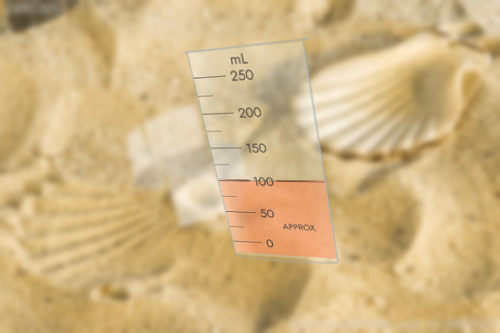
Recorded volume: 100 mL
